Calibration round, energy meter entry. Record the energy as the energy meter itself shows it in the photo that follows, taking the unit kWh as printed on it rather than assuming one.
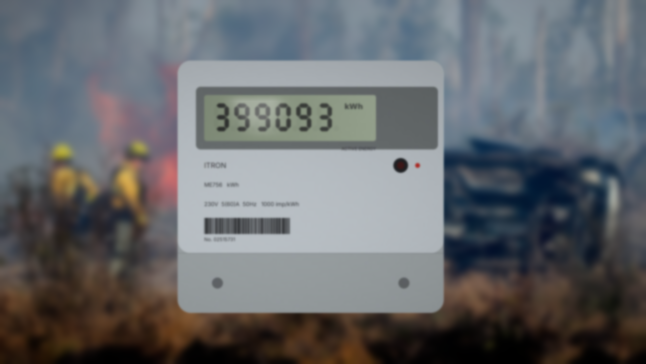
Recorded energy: 399093 kWh
